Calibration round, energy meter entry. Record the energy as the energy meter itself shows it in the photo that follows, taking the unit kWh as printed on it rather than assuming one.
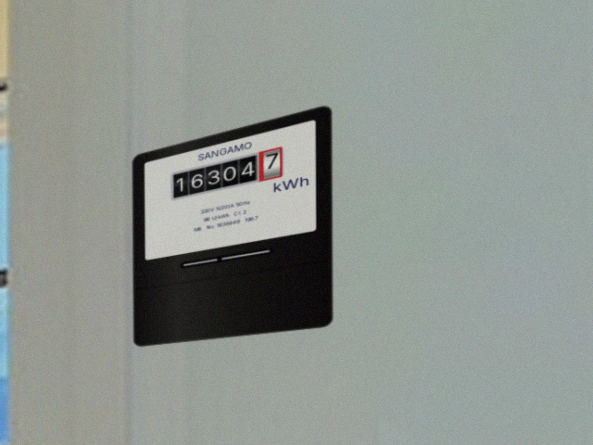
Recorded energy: 16304.7 kWh
